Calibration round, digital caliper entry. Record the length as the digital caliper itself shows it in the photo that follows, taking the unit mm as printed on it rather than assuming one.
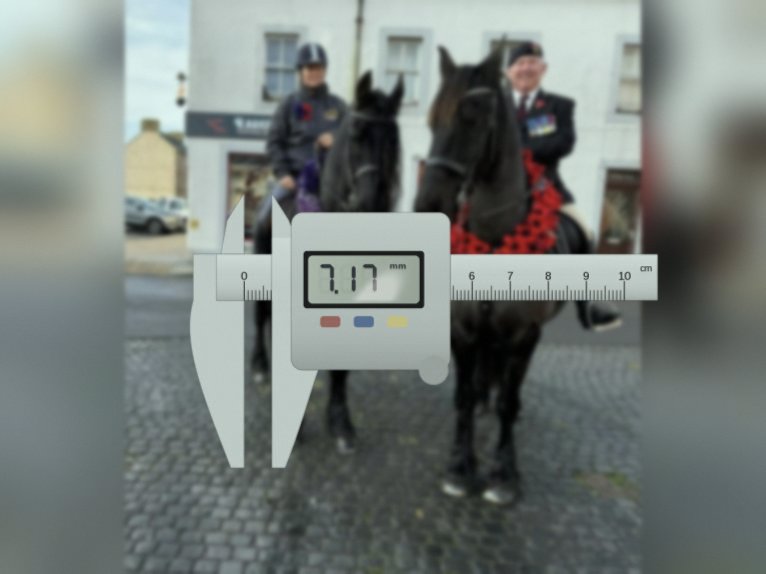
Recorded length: 7.17 mm
